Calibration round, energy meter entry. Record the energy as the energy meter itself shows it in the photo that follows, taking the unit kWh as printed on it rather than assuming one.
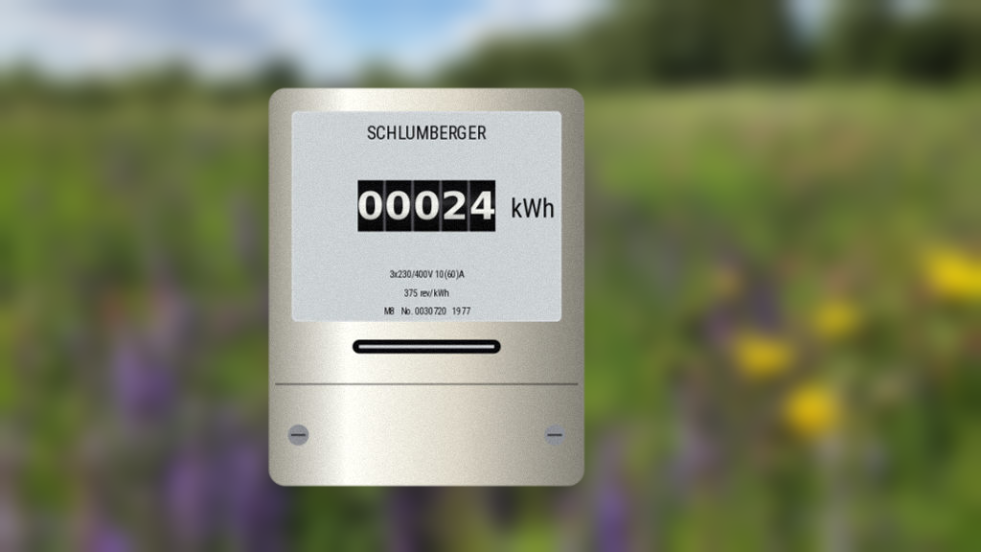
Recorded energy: 24 kWh
